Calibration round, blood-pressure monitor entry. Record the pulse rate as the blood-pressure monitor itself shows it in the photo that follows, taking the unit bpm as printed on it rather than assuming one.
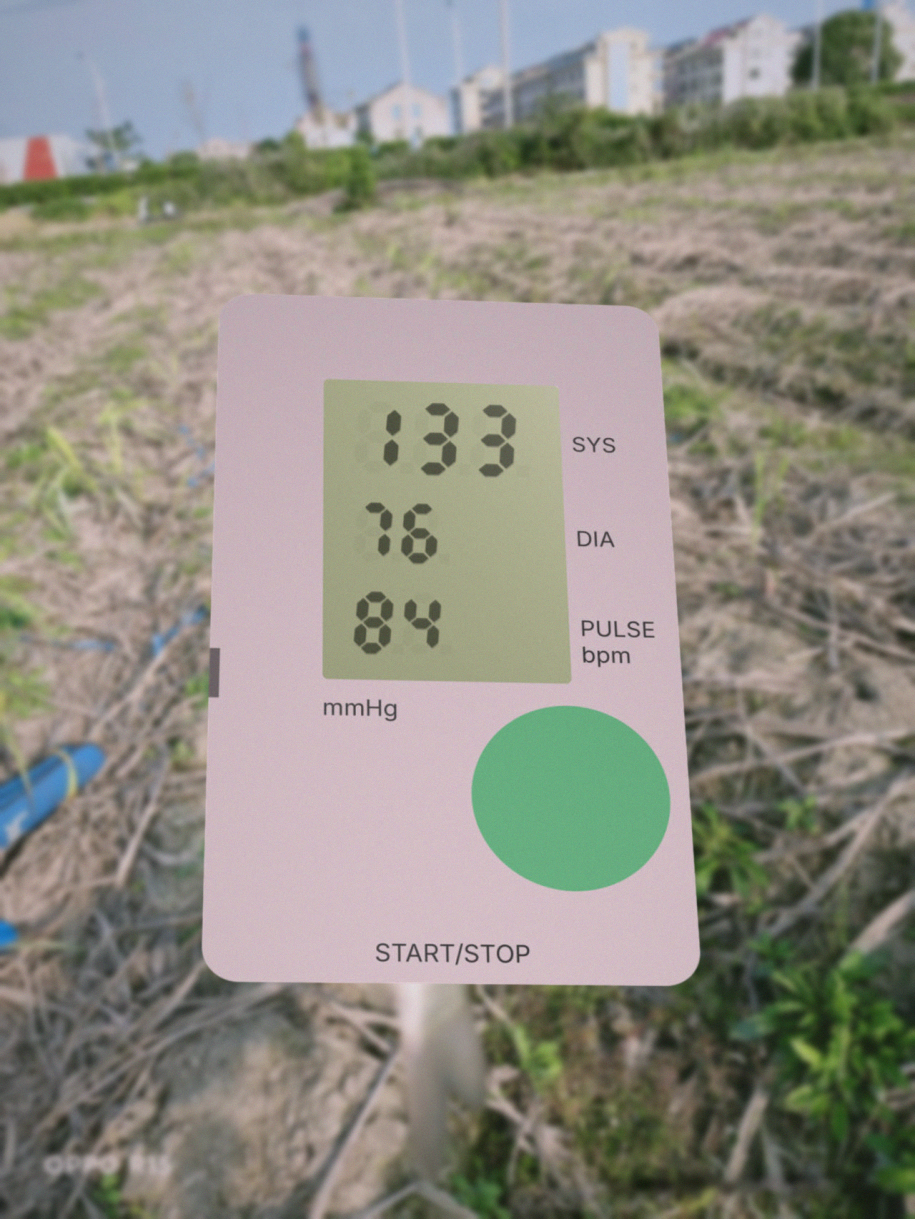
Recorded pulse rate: 84 bpm
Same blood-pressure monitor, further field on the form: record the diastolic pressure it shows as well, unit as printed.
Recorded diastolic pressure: 76 mmHg
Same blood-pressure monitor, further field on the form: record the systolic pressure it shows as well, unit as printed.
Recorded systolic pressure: 133 mmHg
